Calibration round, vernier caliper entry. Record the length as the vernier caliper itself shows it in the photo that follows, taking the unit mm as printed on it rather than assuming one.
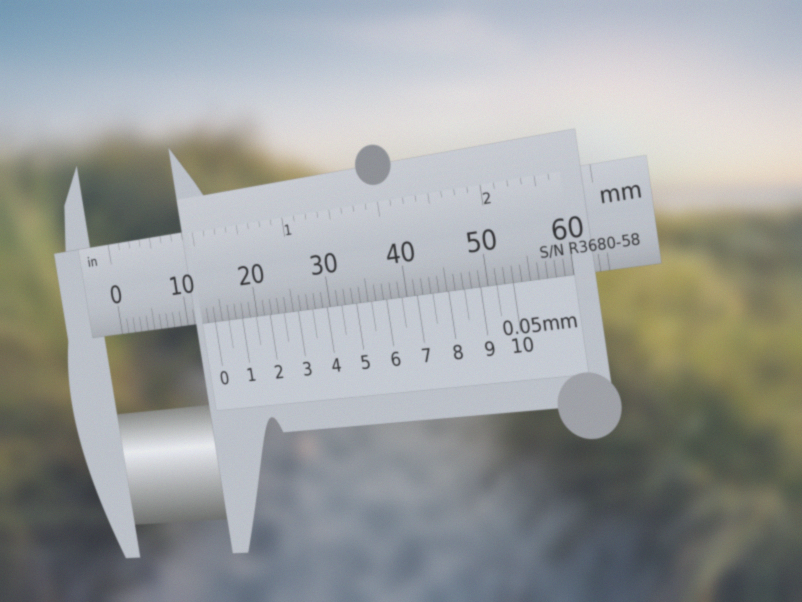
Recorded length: 14.0 mm
